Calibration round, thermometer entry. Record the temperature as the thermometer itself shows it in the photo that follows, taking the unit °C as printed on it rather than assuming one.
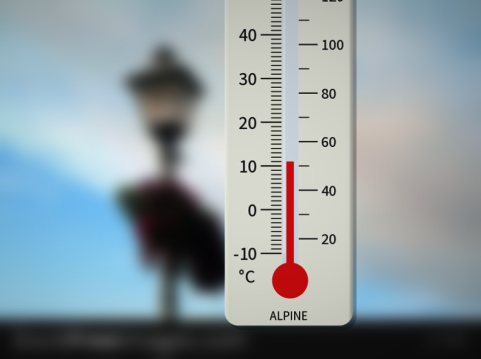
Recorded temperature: 11 °C
